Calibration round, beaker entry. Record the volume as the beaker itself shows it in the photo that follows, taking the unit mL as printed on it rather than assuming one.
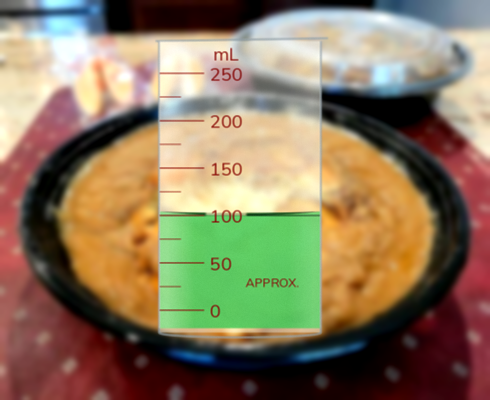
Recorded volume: 100 mL
